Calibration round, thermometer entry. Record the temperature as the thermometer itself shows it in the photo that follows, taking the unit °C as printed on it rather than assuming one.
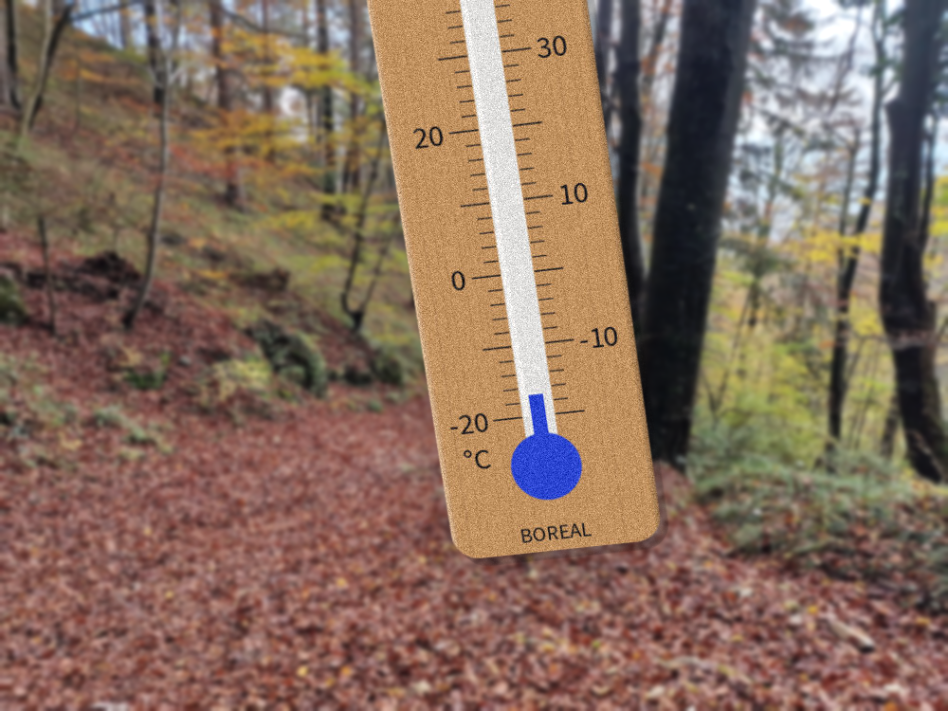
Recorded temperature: -17 °C
